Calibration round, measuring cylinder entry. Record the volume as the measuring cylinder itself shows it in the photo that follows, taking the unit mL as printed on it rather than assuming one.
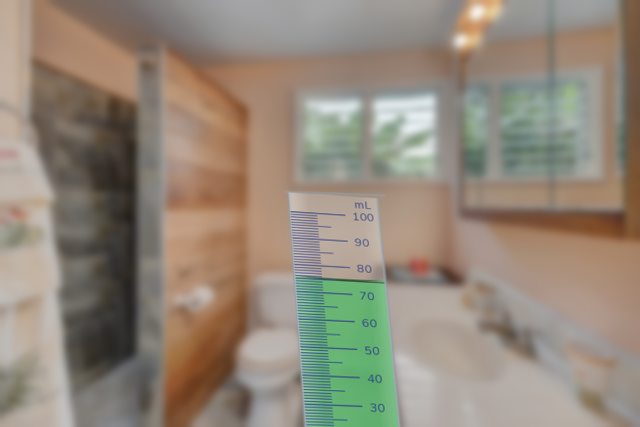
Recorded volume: 75 mL
